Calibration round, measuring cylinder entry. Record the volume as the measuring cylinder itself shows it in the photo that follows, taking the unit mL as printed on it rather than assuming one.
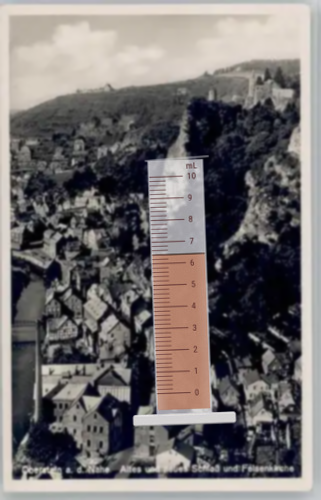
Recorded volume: 6.4 mL
